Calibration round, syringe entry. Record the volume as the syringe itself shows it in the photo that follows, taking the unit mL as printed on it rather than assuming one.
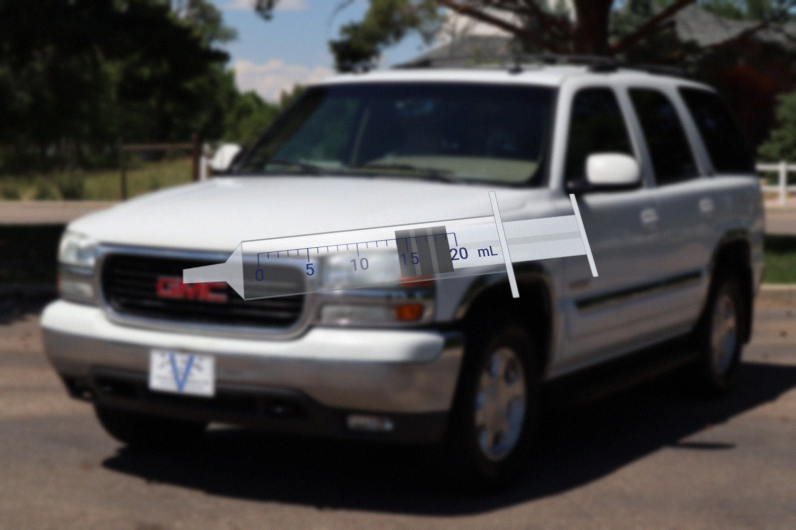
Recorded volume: 14 mL
